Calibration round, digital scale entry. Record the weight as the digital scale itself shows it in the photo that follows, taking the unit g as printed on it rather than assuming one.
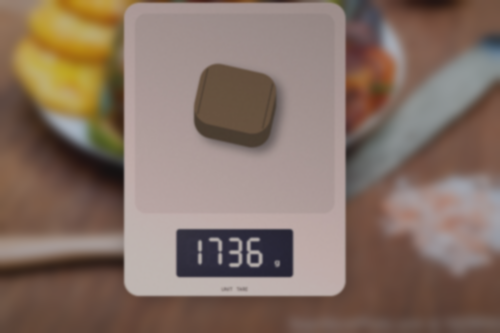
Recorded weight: 1736 g
